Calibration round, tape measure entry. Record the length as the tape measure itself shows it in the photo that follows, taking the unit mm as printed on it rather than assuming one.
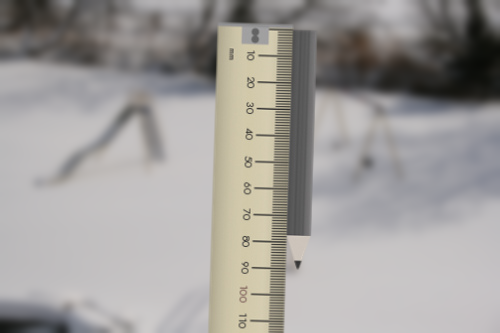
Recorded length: 90 mm
